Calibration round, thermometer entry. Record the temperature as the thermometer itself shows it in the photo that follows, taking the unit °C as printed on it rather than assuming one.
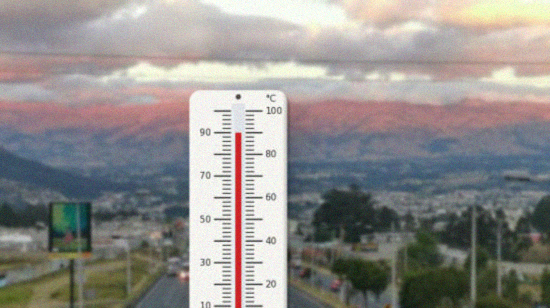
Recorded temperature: 90 °C
